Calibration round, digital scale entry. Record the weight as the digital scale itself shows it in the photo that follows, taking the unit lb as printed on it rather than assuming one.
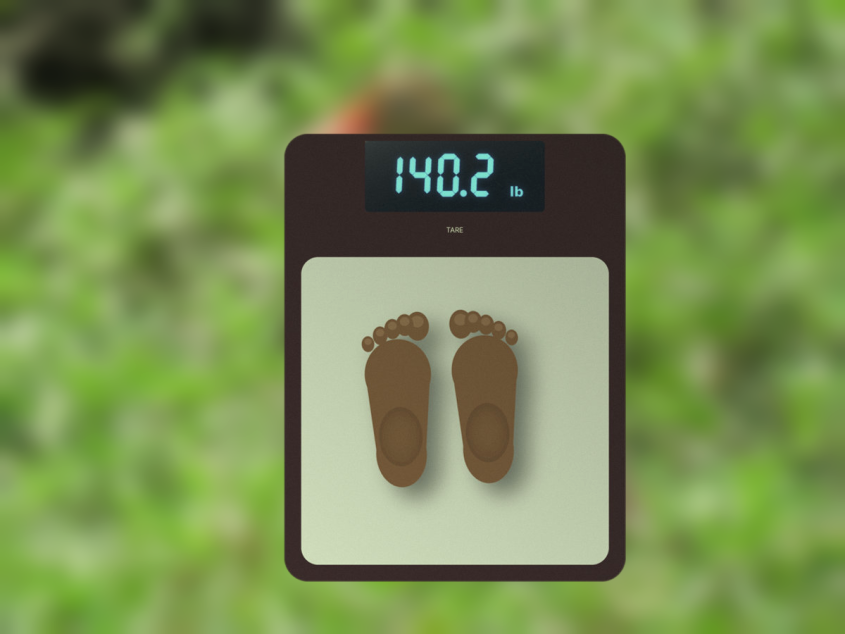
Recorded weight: 140.2 lb
